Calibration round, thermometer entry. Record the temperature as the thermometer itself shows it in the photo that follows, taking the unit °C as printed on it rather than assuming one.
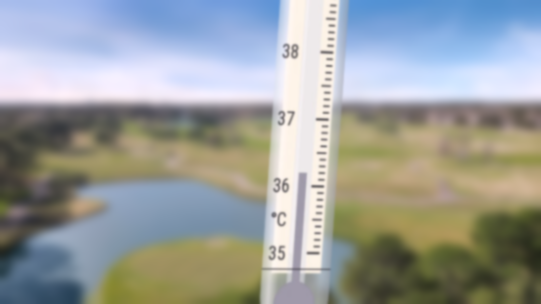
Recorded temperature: 36.2 °C
